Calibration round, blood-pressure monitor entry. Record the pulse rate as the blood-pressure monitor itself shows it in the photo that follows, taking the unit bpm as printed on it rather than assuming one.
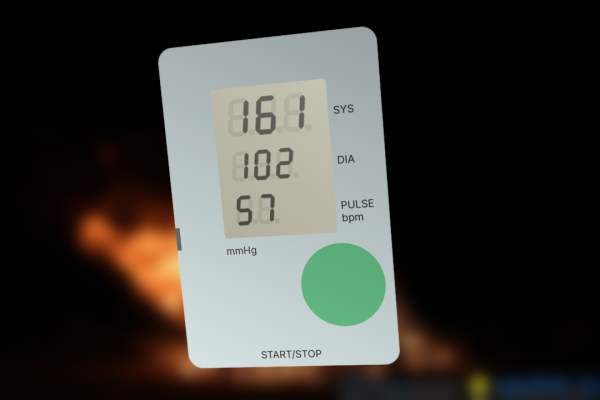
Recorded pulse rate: 57 bpm
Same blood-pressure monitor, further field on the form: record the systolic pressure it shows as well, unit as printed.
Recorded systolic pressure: 161 mmHg
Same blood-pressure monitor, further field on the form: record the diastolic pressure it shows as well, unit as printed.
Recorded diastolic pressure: 102 mmHg
